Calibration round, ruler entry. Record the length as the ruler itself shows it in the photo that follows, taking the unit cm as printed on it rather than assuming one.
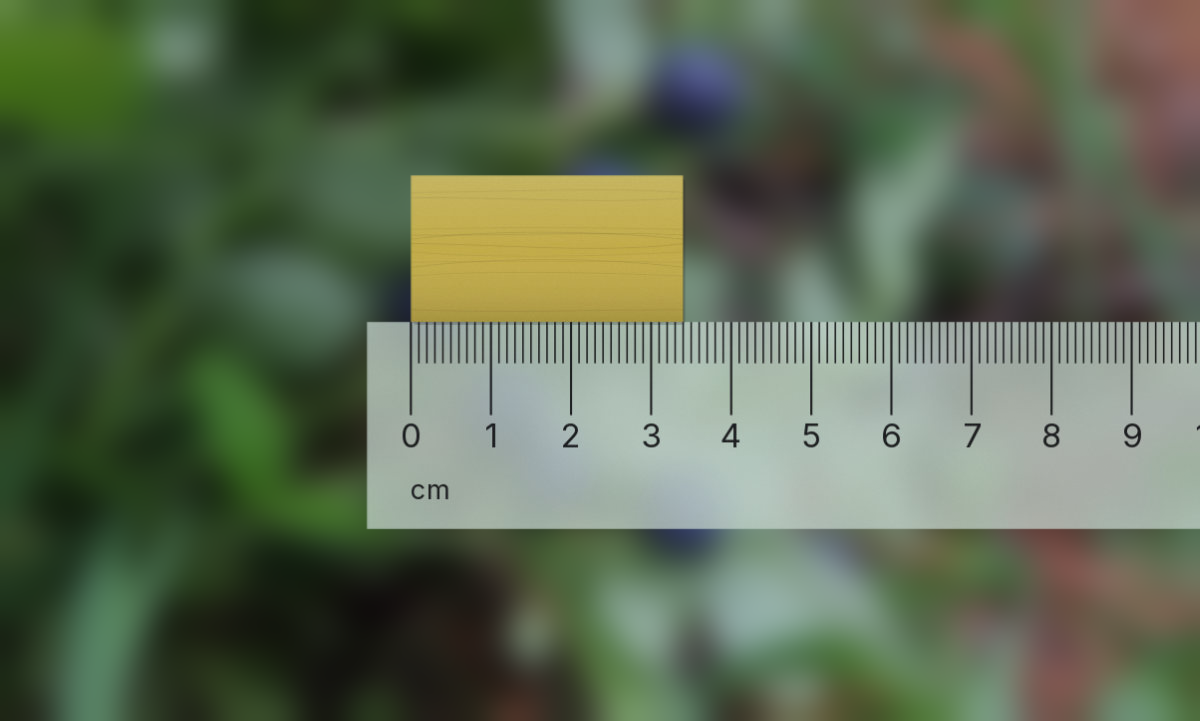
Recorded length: 3.4 cm
